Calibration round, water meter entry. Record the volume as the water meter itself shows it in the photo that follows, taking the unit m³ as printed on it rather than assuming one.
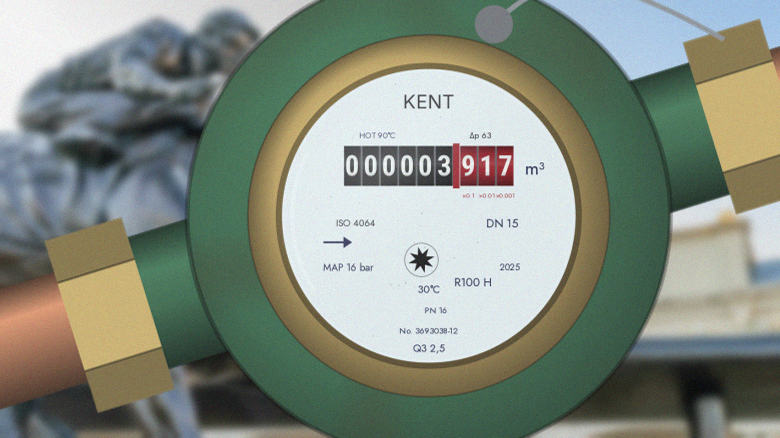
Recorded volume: 3.917 m³
